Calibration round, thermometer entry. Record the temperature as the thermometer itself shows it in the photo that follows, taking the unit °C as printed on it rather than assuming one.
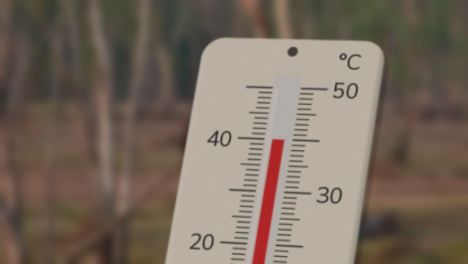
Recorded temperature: 40 °C
